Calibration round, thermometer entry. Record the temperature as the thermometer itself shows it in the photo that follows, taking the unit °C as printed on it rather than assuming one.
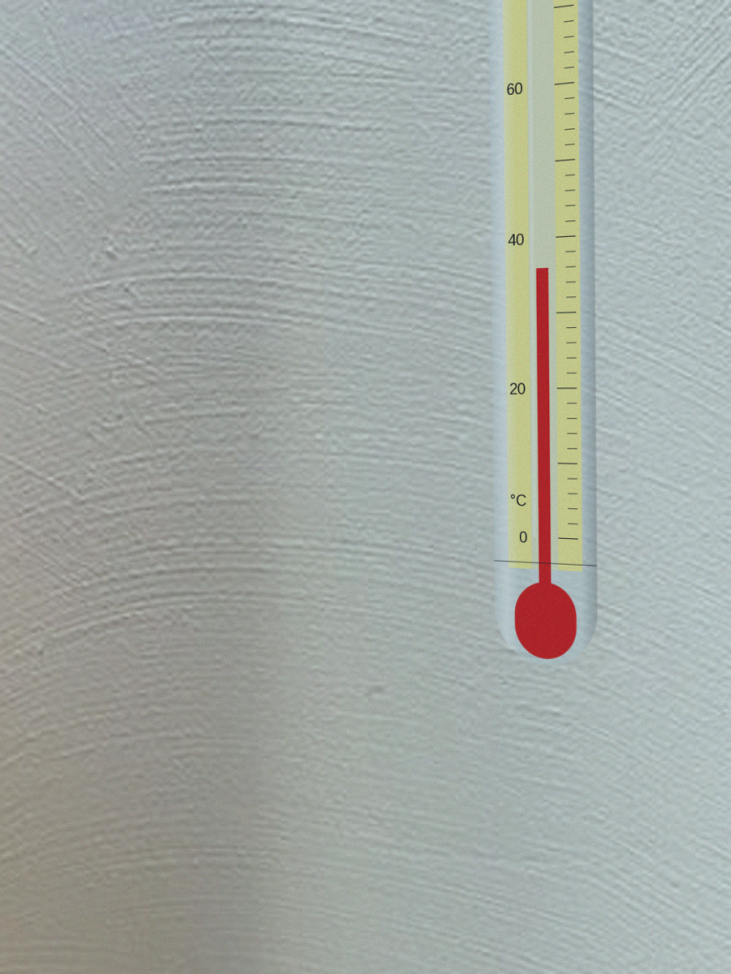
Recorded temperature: 36 °C
